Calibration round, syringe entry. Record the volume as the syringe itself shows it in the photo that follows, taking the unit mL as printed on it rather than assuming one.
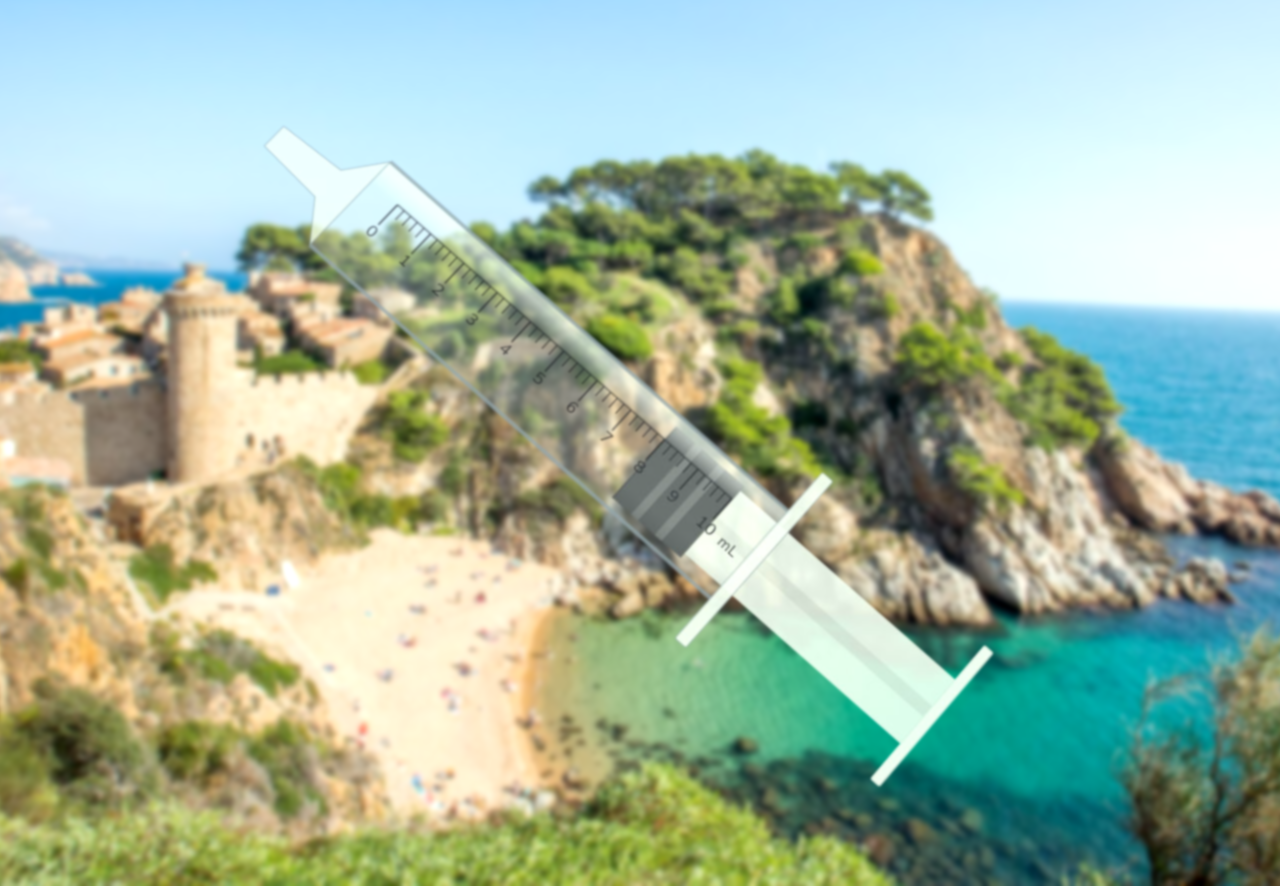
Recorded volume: 8 mL
